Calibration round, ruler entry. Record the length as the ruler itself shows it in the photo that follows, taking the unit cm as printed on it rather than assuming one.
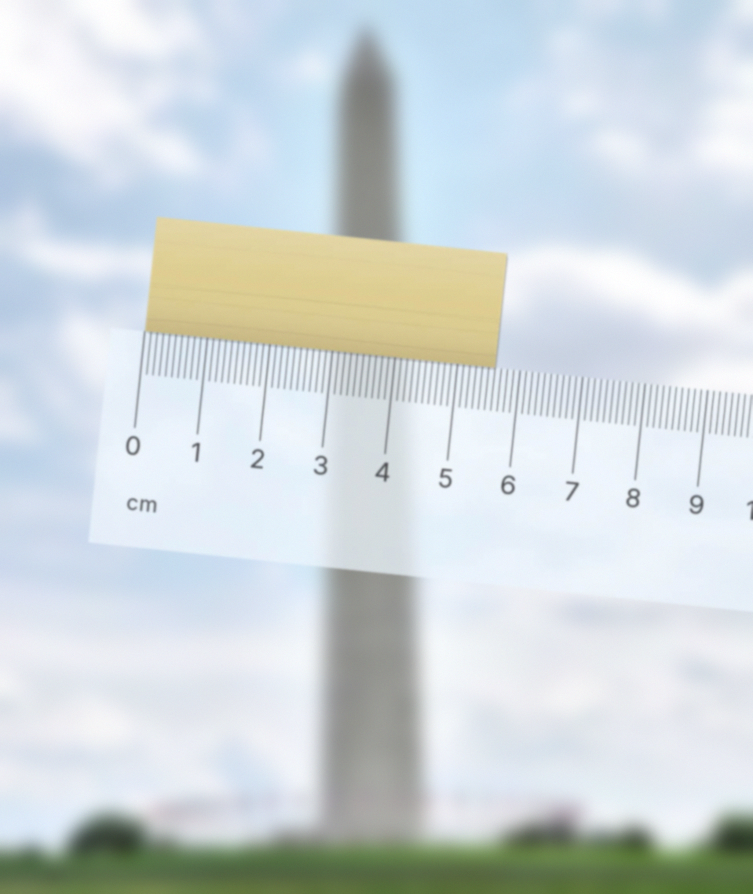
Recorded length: 5.6 cm
